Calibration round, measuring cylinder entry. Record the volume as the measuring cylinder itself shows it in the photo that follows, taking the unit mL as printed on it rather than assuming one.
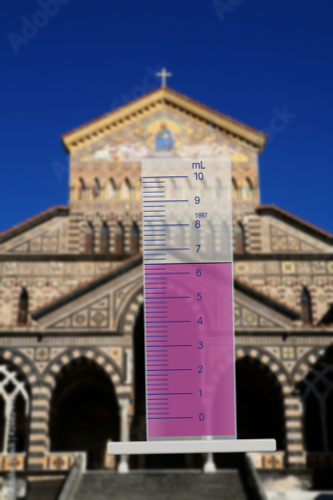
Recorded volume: 6.4 mL
